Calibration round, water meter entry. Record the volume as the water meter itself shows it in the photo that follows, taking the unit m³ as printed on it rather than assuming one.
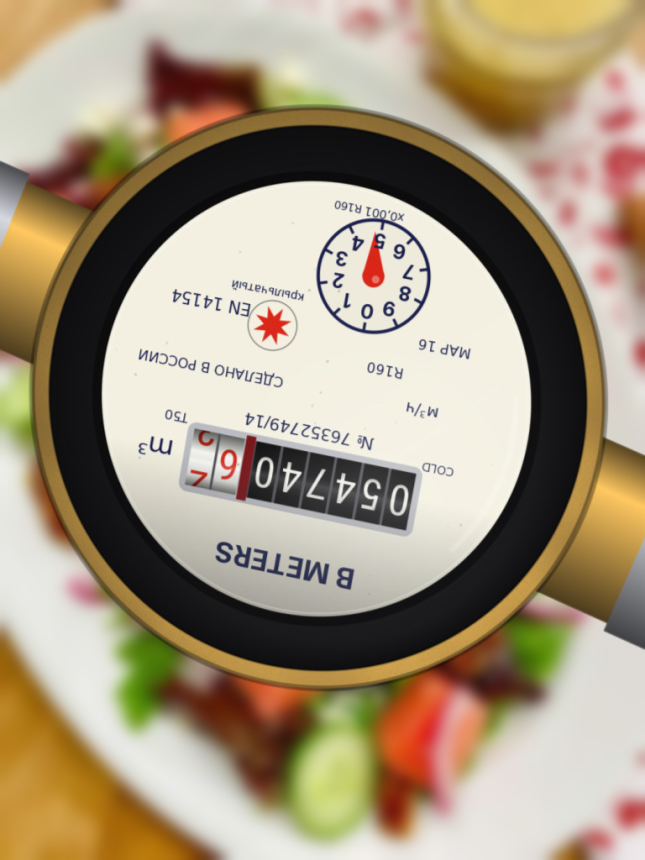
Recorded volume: 54740.624 m³
